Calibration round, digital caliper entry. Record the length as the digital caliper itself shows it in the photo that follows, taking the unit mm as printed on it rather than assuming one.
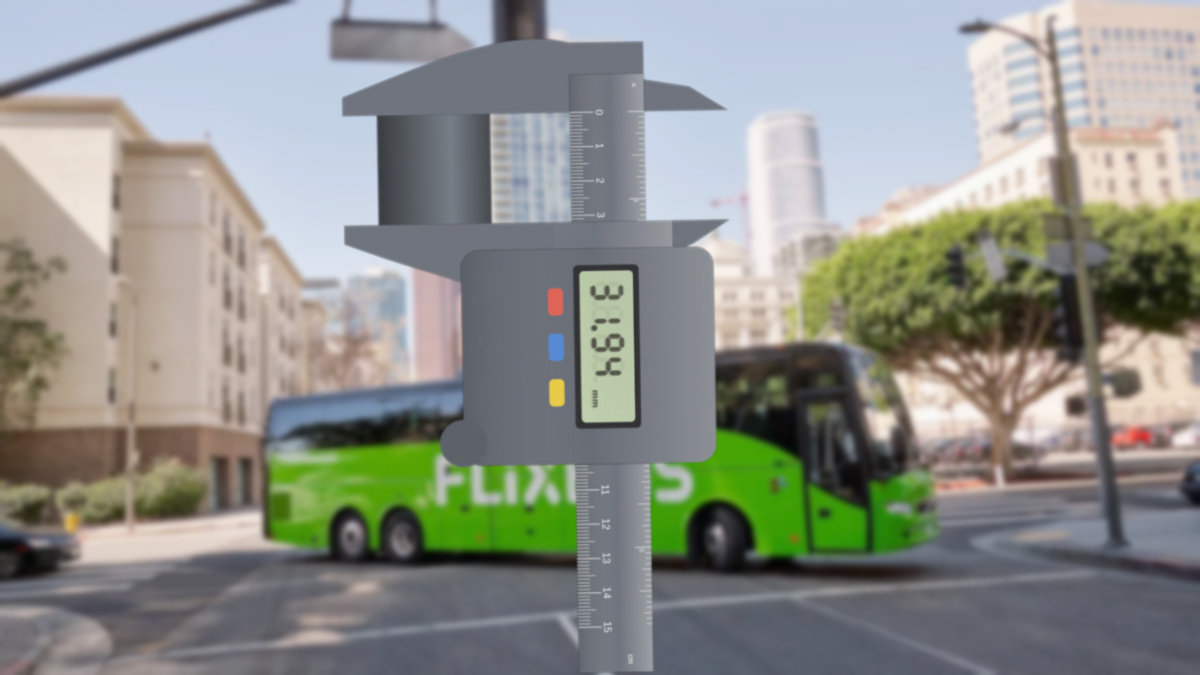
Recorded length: 31.94 mm
